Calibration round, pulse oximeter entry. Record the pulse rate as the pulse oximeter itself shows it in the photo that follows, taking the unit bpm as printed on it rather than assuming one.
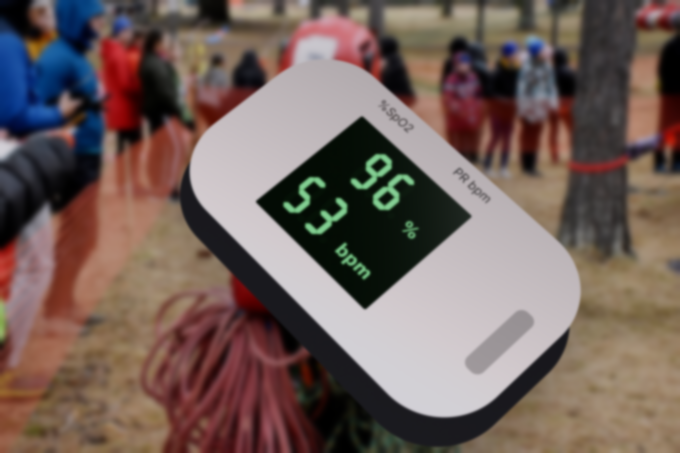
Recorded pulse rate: 53 bpm
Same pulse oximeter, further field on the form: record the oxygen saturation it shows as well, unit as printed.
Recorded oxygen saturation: 96 %
